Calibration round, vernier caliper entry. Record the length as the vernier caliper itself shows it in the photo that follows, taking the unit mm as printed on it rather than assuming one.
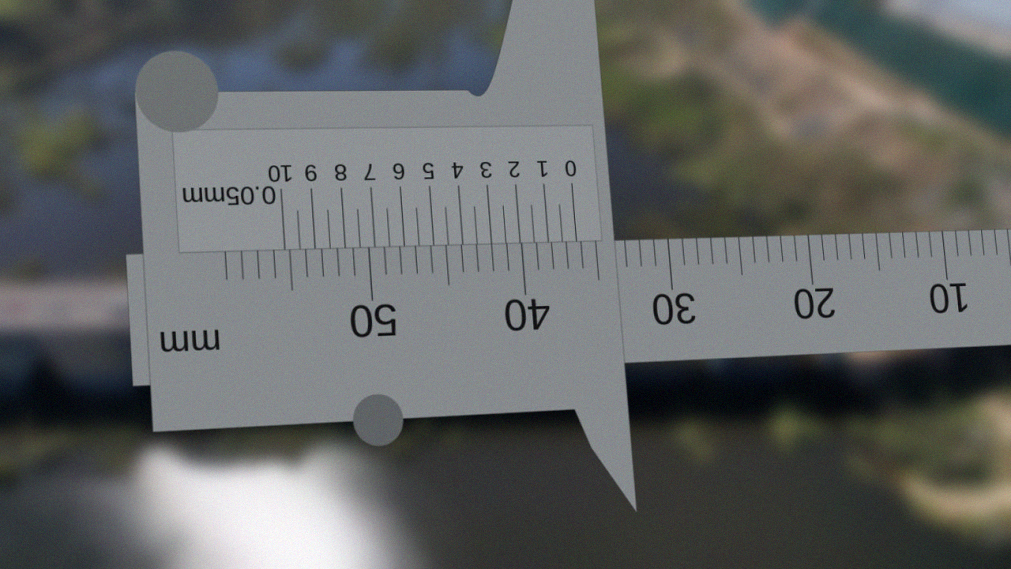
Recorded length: 36.3 mm
